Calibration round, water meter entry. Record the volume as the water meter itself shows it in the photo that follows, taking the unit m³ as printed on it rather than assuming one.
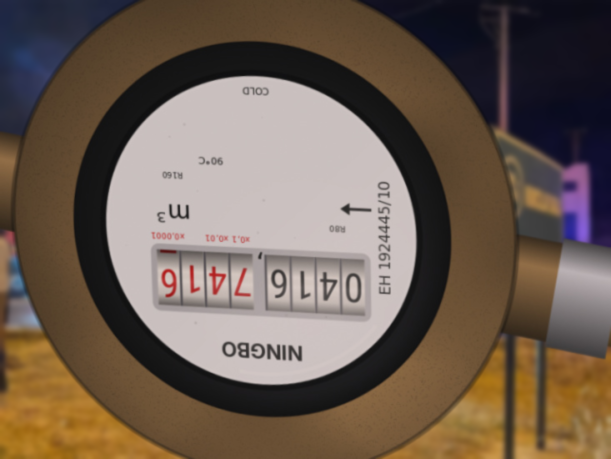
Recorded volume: 416.7416 m³
